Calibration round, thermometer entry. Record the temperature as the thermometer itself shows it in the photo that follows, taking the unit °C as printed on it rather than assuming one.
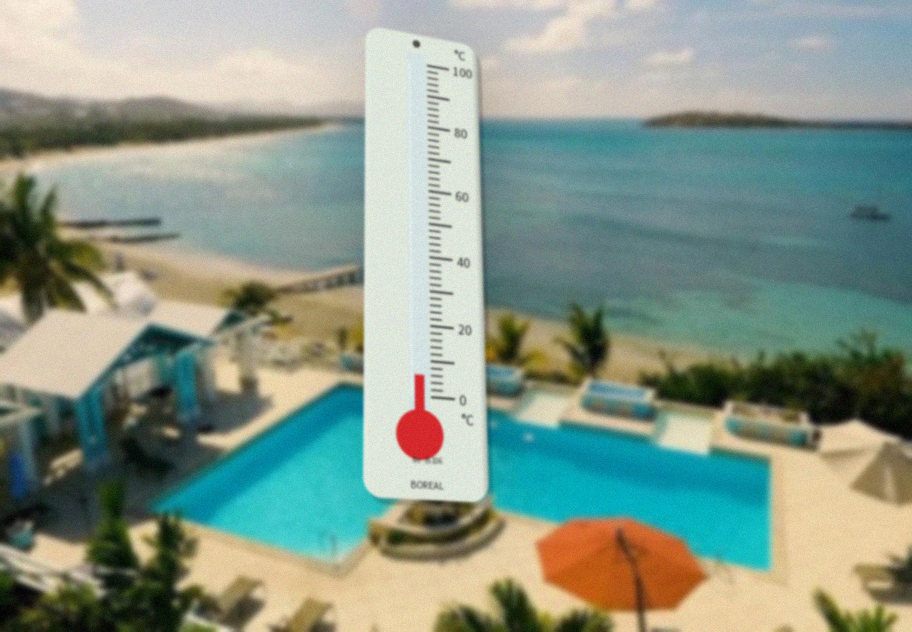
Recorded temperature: 6 °C
